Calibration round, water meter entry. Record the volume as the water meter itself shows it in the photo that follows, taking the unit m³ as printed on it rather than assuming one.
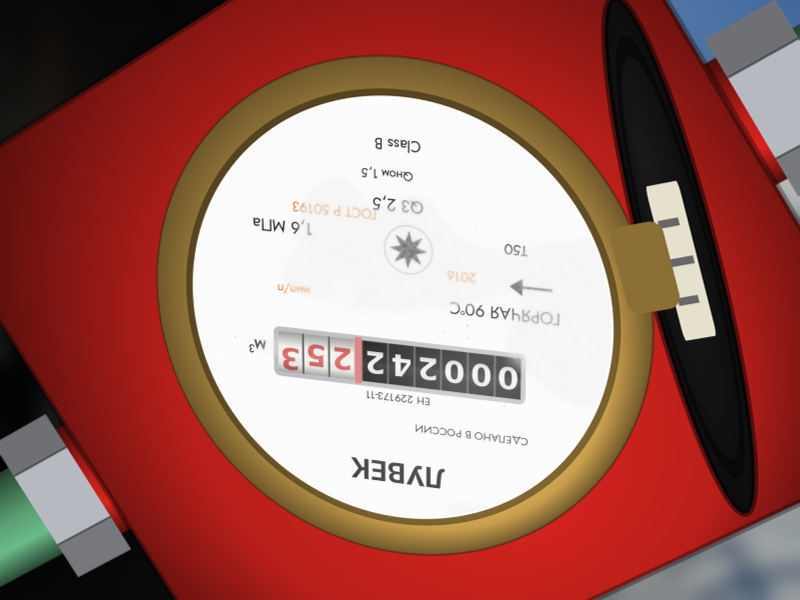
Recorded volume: 242.253 m³
